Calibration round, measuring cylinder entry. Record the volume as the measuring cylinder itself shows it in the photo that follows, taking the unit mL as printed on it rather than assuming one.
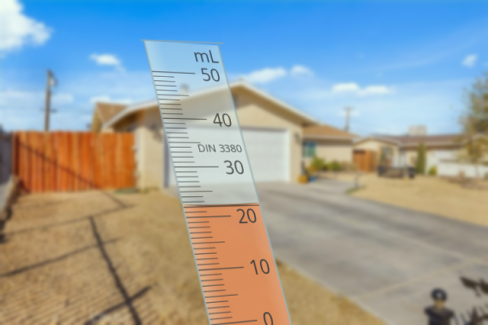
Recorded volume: 22 mL
